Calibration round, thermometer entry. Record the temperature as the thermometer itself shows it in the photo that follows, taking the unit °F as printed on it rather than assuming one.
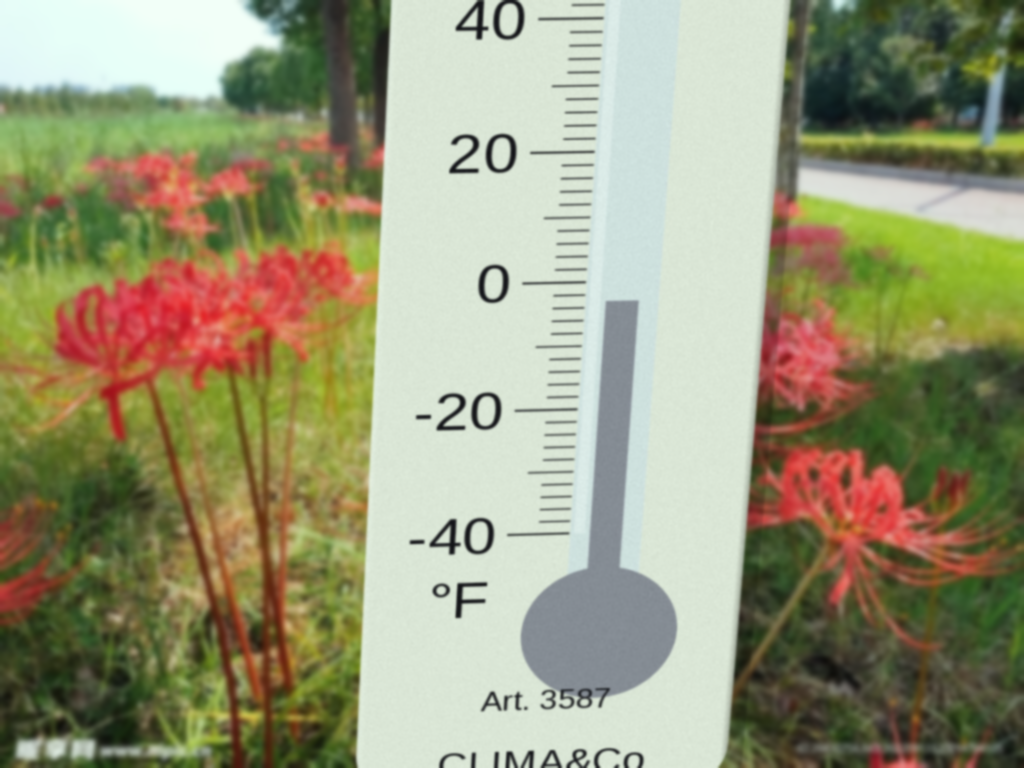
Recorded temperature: -3 °F
